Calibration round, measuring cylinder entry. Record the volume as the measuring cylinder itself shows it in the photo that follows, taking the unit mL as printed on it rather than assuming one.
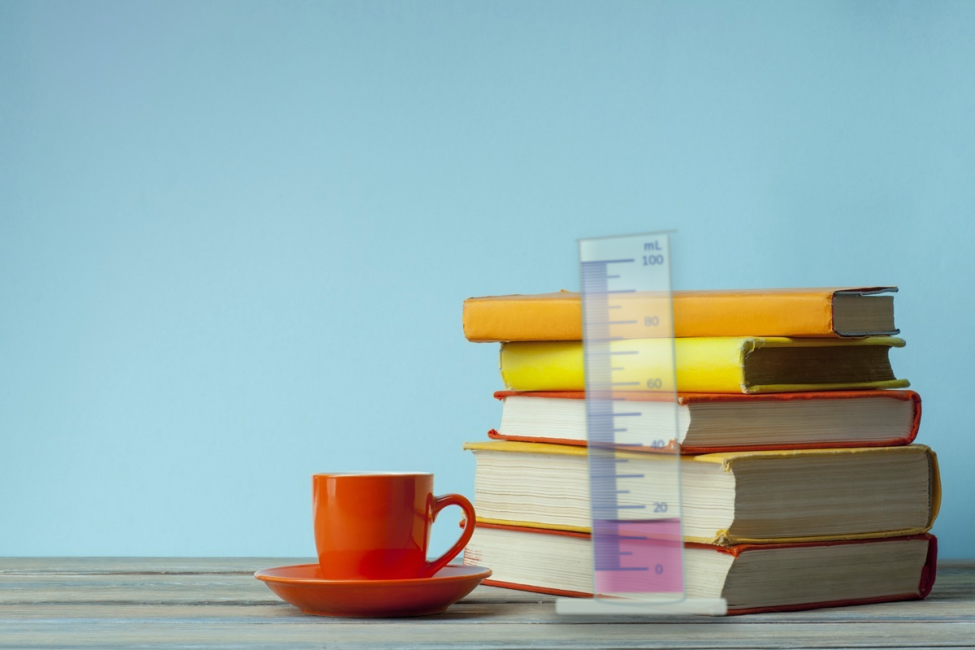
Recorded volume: 15 mL
